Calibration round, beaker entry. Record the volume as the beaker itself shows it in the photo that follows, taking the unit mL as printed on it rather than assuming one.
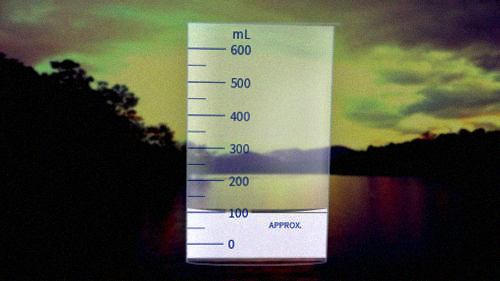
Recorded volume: 100 mL
